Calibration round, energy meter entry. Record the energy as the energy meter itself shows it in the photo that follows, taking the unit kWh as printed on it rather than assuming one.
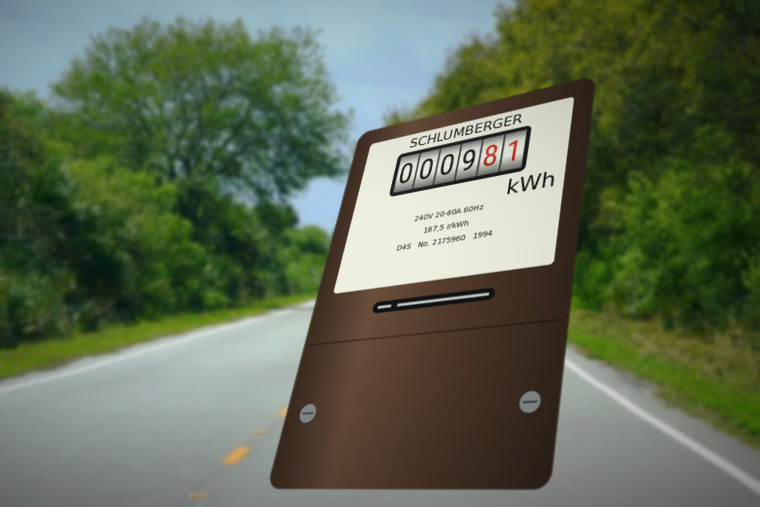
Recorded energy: 9.81 kWh
